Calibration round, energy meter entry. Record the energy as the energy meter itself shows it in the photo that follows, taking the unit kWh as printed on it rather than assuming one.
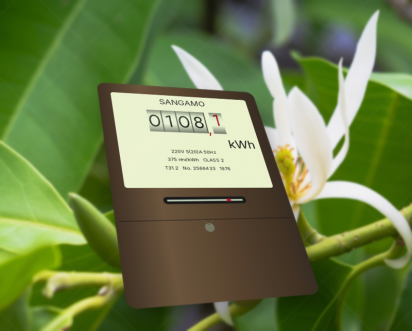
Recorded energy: 108.1 kWh
